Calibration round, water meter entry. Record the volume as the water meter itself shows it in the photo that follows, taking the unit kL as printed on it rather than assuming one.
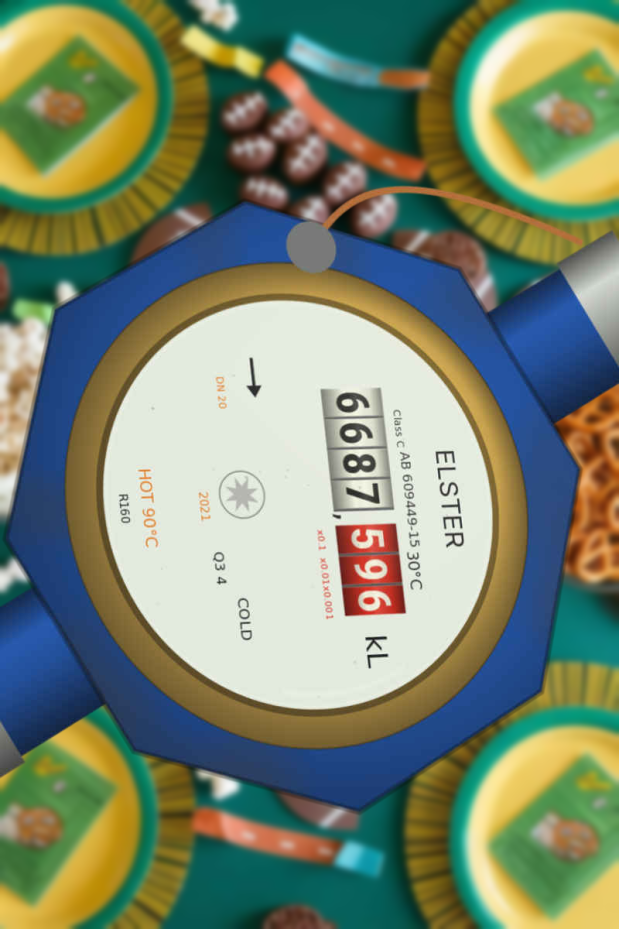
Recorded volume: 6687.596 kL
